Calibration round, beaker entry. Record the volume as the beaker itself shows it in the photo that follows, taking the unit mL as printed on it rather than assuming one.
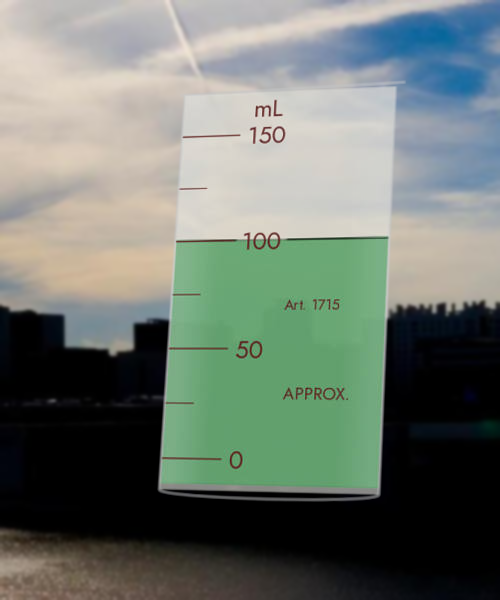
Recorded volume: 100 mL
